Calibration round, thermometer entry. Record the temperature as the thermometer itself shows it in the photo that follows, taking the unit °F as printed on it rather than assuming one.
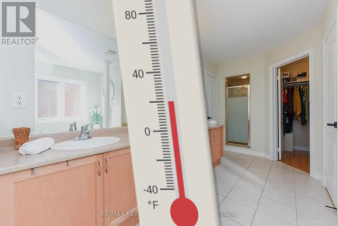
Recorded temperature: 20 °F
